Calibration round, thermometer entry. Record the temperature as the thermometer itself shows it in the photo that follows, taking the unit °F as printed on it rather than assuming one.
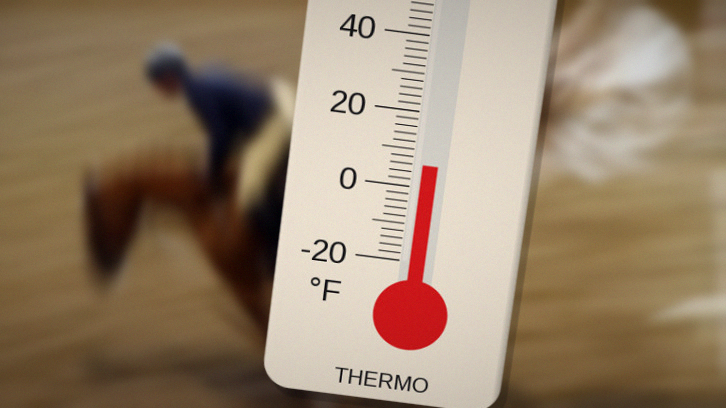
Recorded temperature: 6 °F
